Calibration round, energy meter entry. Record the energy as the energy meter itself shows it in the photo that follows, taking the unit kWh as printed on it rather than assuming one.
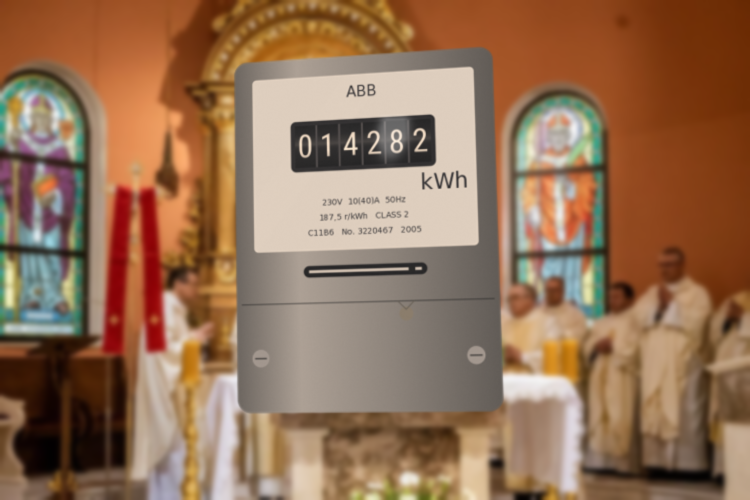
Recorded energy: 14282 kWh
